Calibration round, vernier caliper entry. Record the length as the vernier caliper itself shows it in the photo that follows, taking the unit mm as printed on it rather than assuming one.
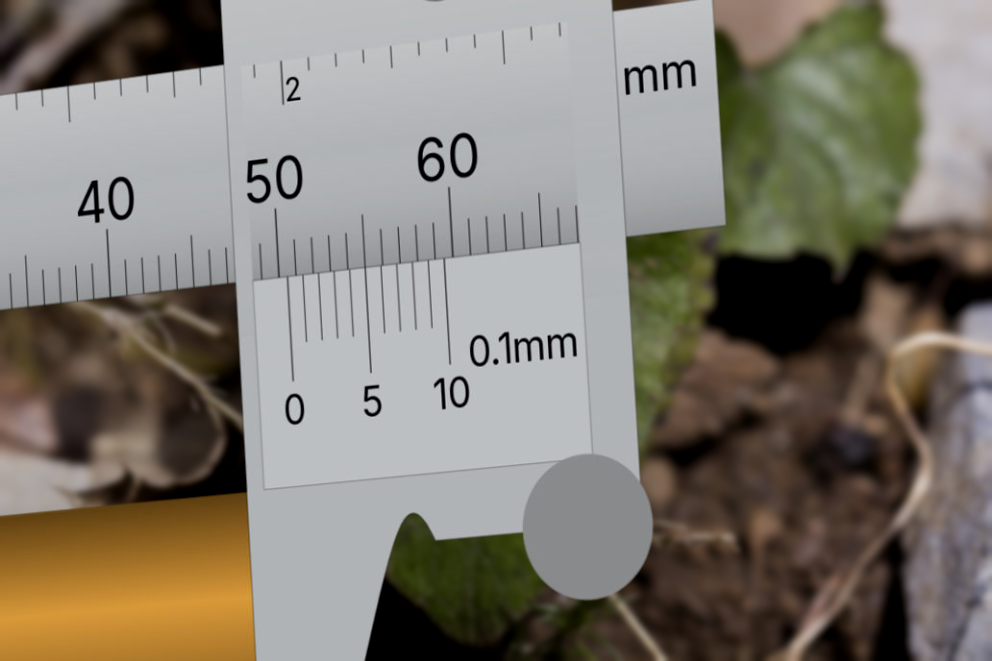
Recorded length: 50.5 mm
